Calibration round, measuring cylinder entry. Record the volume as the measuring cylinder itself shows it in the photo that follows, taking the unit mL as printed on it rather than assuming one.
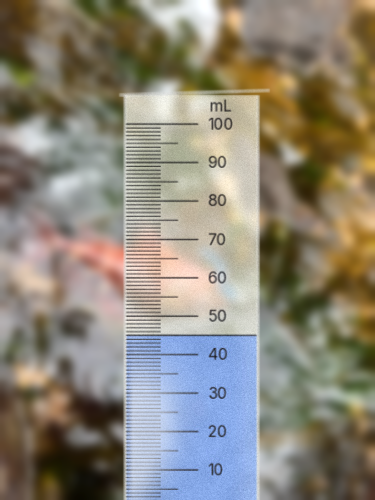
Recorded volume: 45 mL
